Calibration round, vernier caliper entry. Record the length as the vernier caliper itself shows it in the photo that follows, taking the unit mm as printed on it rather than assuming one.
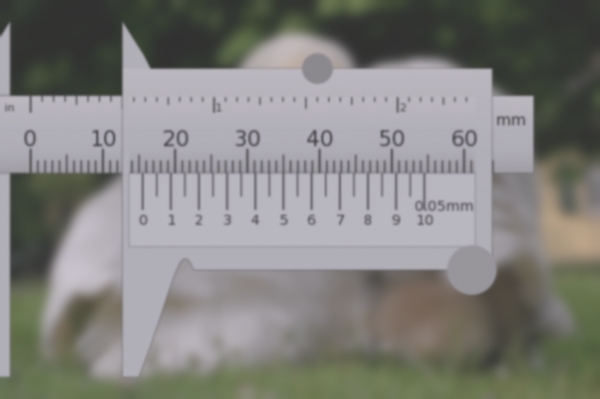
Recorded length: 15.5 mm
